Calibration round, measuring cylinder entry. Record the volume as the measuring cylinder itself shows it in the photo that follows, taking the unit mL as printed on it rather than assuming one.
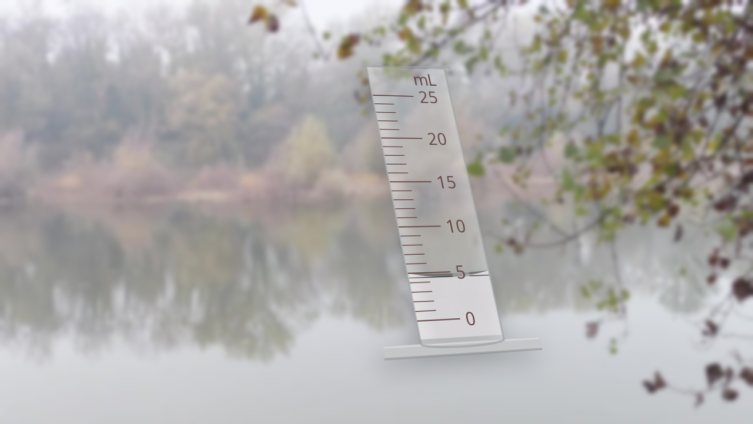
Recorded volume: 4.5 mL
